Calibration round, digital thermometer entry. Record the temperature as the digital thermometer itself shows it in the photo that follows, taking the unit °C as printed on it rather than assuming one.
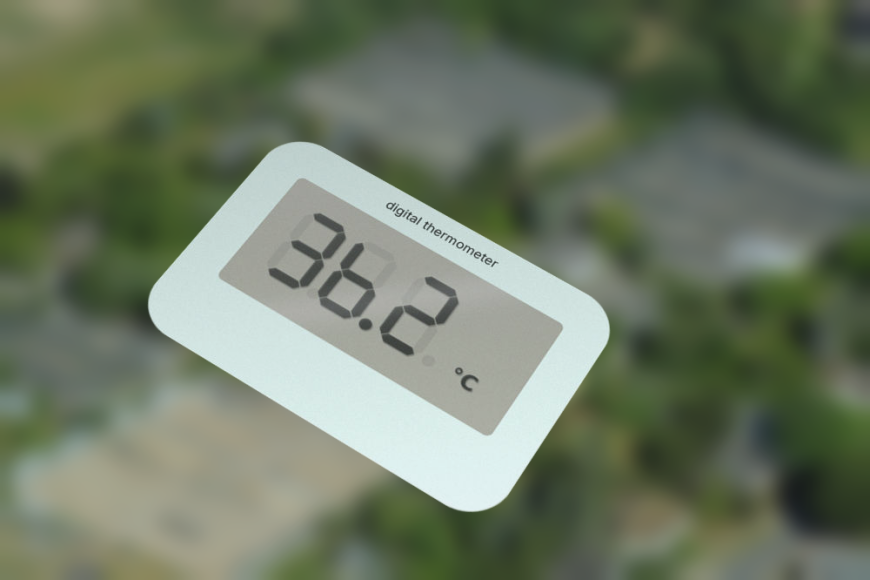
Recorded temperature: 36.2 °C
